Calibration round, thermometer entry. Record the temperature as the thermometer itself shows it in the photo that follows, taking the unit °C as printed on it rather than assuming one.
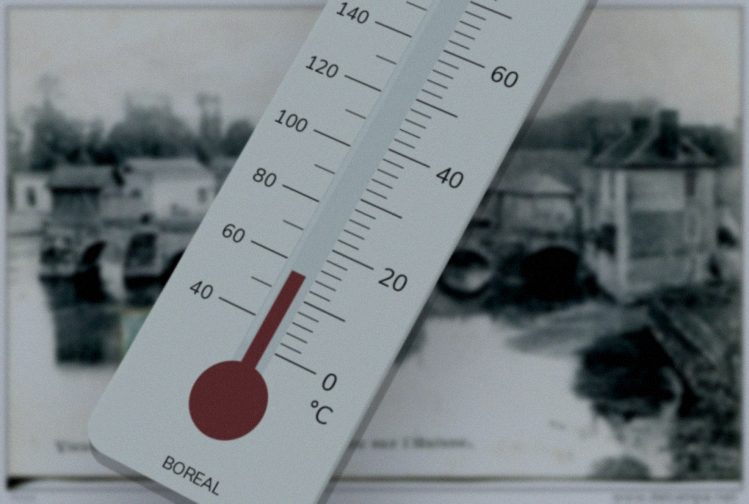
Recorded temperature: 14 °C
